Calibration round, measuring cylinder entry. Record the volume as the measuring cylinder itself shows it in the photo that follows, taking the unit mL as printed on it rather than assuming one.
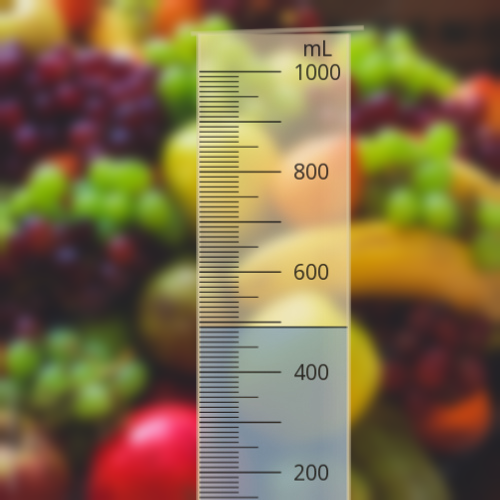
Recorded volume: 490 mL
